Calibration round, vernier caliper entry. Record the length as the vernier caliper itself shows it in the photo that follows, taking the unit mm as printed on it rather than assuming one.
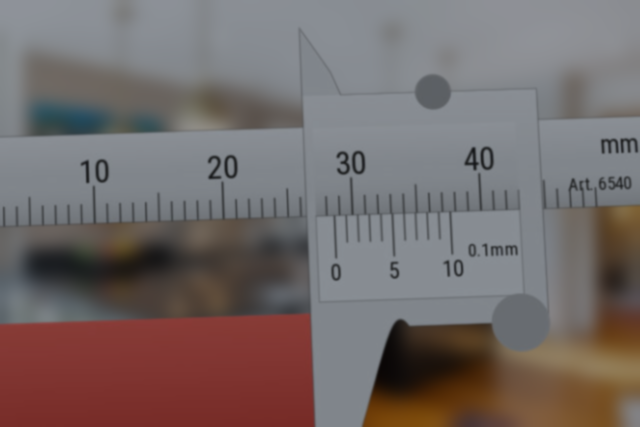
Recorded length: 28.6 mm
